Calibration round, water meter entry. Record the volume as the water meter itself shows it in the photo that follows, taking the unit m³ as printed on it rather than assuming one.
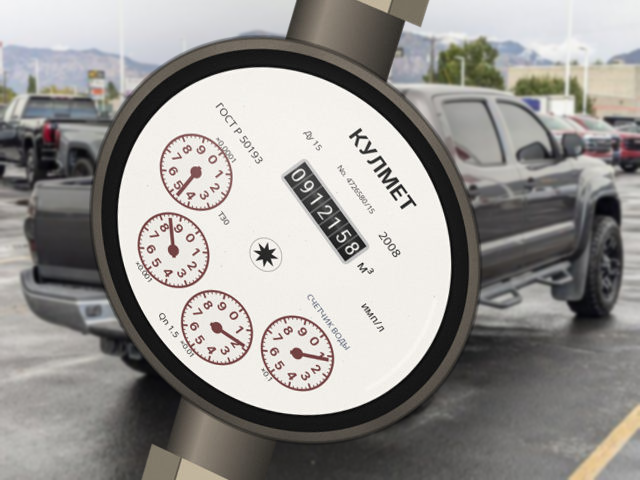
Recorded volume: 912158.1184 m³
